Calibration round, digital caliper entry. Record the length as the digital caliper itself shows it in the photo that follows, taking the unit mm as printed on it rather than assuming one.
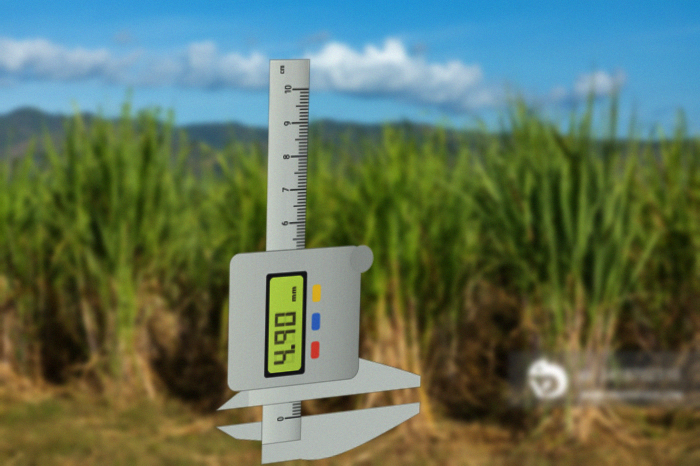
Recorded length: 4.90 mm
